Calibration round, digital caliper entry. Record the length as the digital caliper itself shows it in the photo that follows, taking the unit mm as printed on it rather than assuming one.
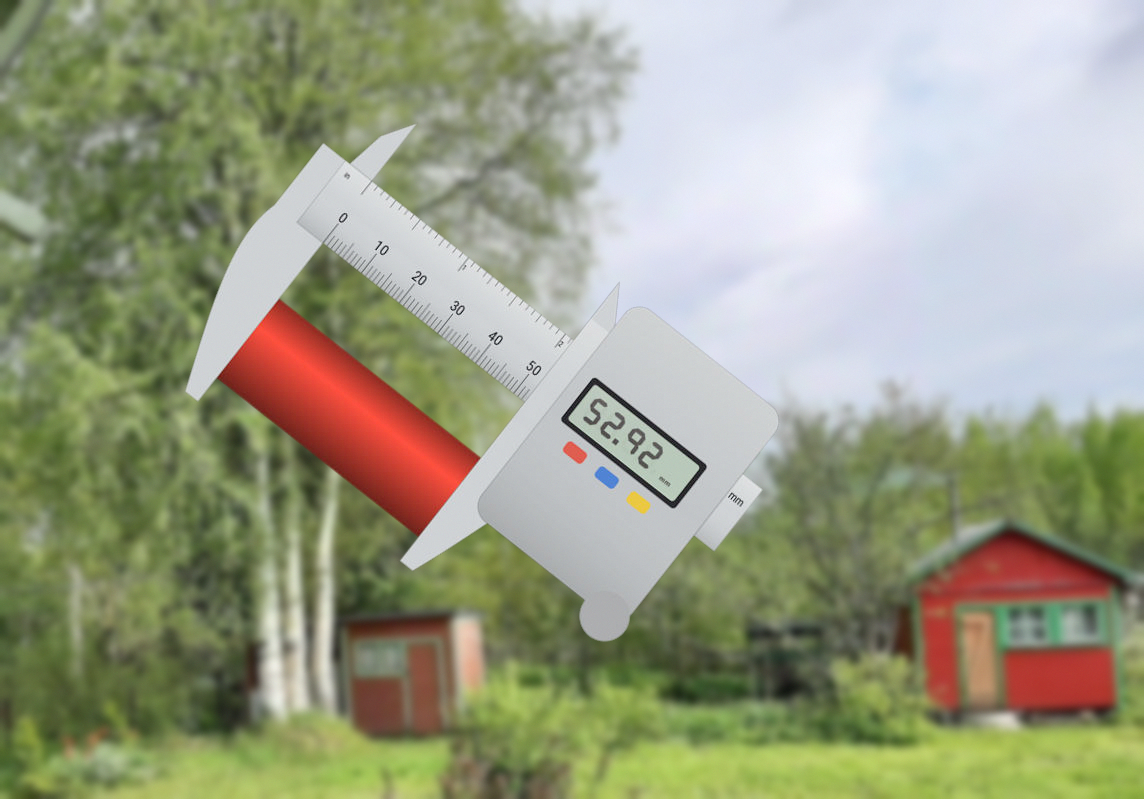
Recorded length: 52.92 mm
